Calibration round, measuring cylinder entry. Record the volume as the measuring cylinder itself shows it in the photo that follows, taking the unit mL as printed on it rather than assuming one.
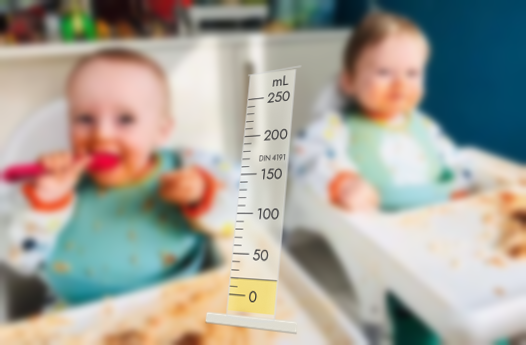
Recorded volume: 20 mL
